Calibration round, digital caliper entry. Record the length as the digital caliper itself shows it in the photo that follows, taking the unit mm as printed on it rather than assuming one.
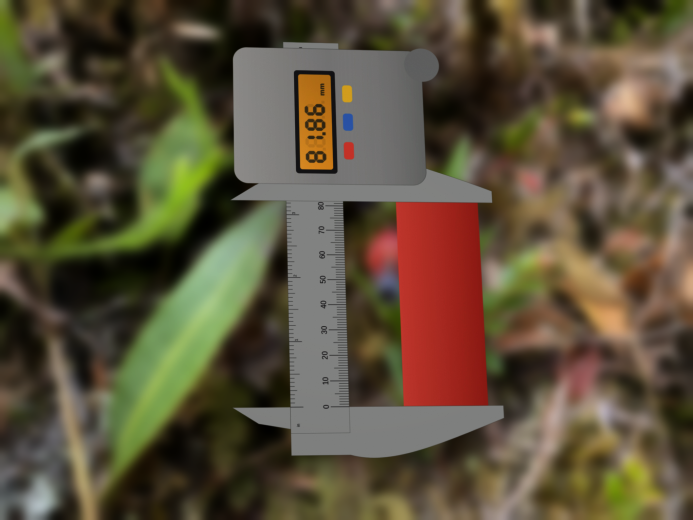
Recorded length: 81.86 mm
